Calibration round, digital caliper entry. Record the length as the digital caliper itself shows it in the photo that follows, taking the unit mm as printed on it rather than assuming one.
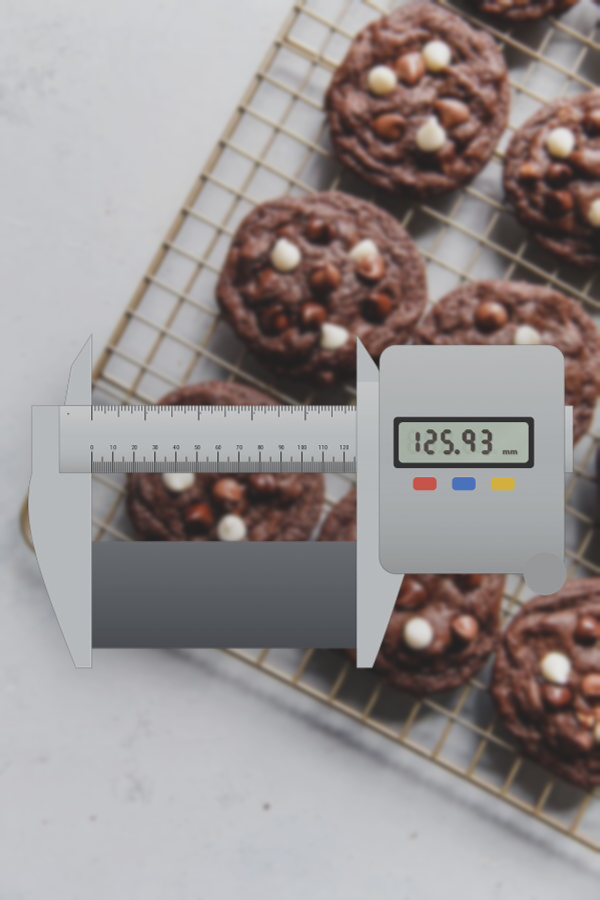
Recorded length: 125.93 mm
